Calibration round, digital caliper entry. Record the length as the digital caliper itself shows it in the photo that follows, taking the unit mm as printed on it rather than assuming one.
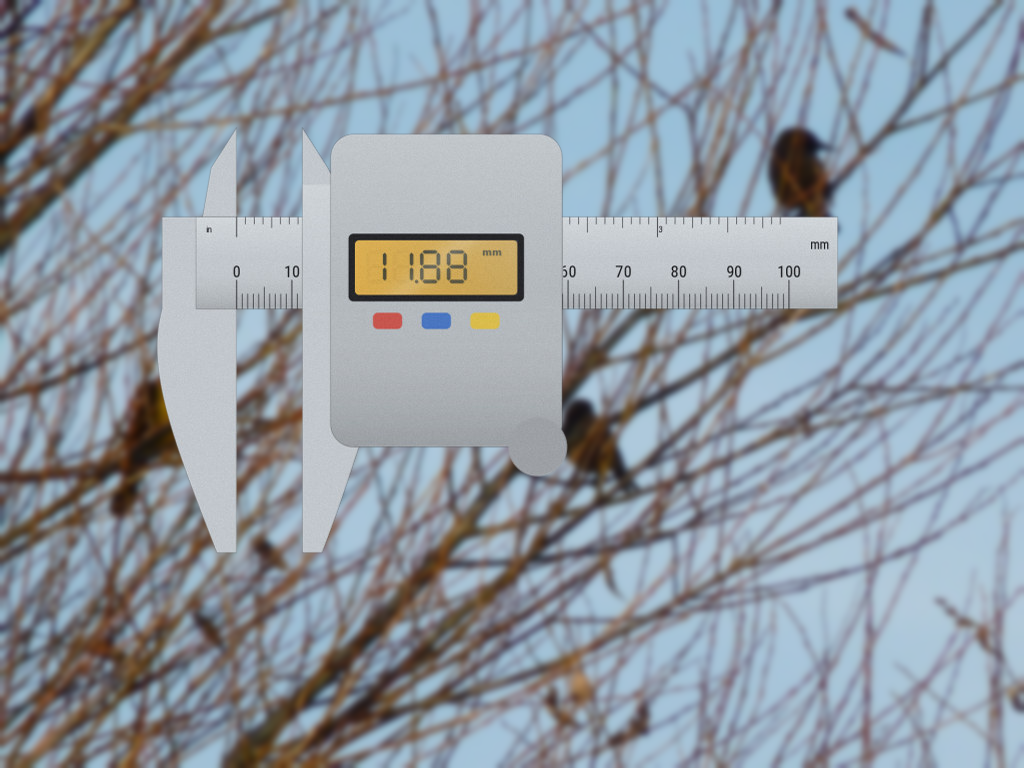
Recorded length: 11.88 mm
